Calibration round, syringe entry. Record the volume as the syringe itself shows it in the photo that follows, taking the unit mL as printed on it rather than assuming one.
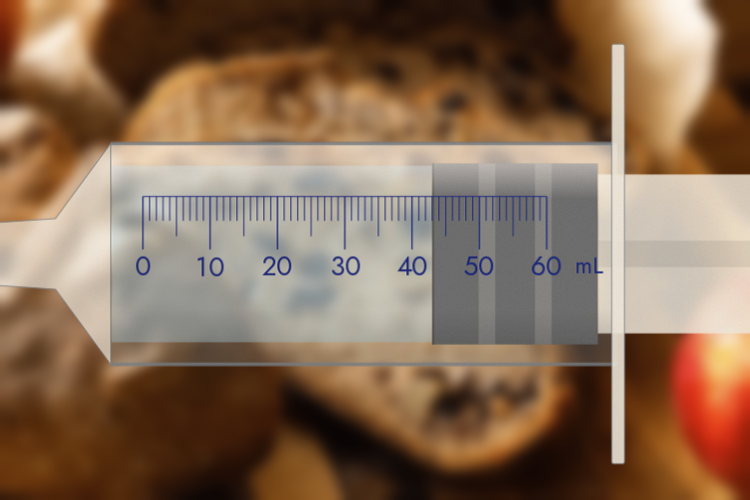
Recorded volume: 43 mL
